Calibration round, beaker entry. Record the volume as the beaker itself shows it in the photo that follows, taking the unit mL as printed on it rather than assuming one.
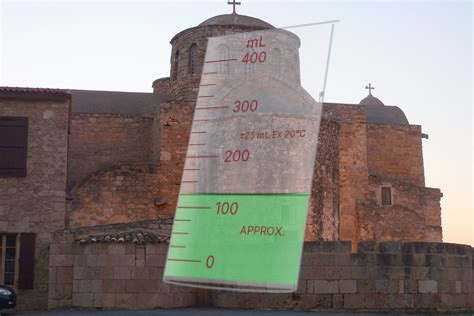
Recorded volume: 125 mL
